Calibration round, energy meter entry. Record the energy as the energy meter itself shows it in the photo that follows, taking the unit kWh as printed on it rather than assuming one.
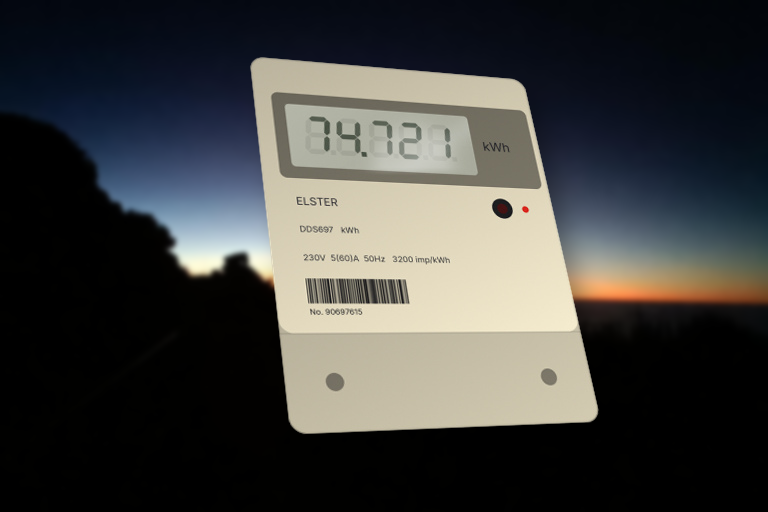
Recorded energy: 74.721 kWh
